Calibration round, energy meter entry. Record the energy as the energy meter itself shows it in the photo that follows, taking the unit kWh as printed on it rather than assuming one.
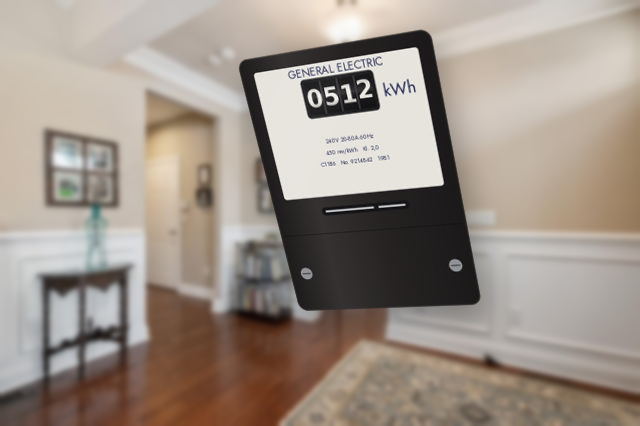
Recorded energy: 512 kWh
